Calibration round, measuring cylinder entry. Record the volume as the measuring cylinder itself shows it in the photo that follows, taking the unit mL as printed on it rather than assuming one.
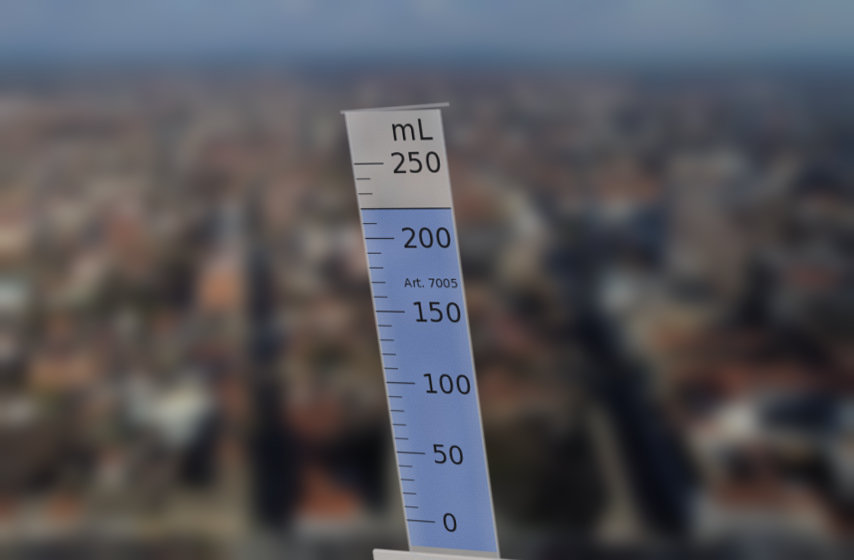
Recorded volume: 220 mL
